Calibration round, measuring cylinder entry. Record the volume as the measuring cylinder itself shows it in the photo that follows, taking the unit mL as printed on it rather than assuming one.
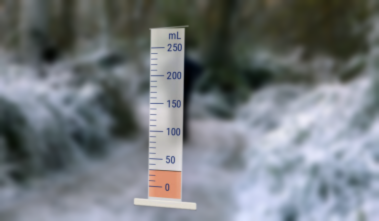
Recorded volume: 30 mL
